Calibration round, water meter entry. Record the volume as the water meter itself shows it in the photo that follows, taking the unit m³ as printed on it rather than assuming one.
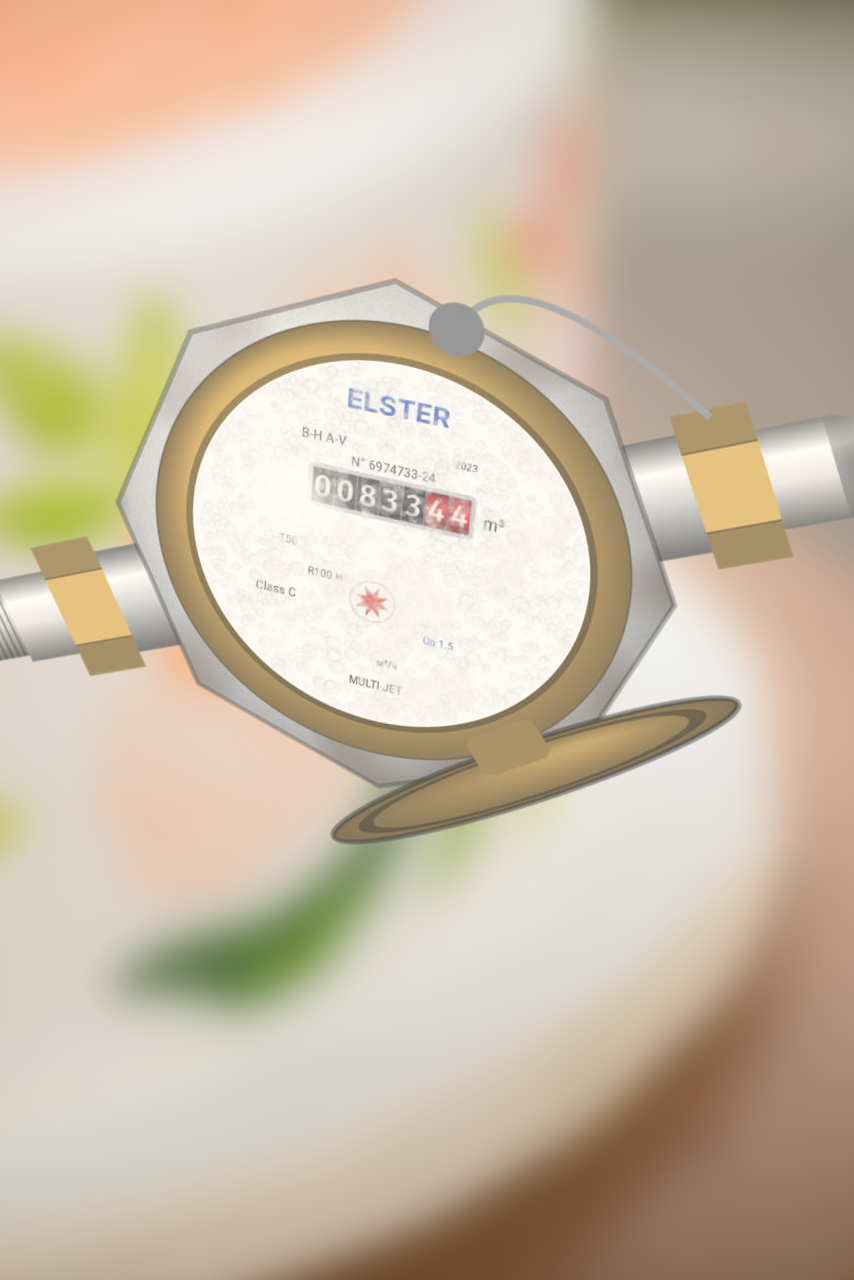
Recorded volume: 833.44 m³
